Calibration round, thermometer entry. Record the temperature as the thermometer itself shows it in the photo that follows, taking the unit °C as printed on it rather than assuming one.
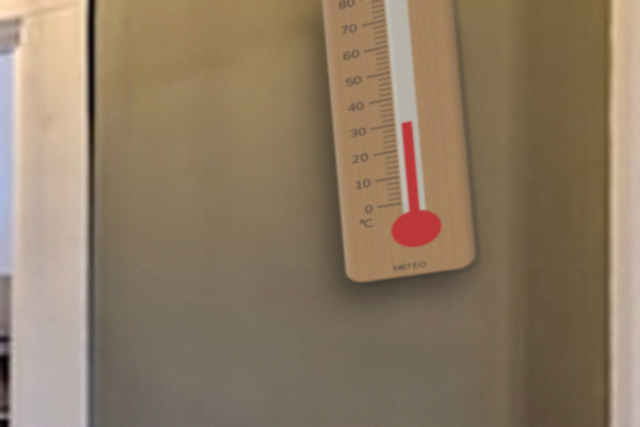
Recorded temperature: 30 °C
